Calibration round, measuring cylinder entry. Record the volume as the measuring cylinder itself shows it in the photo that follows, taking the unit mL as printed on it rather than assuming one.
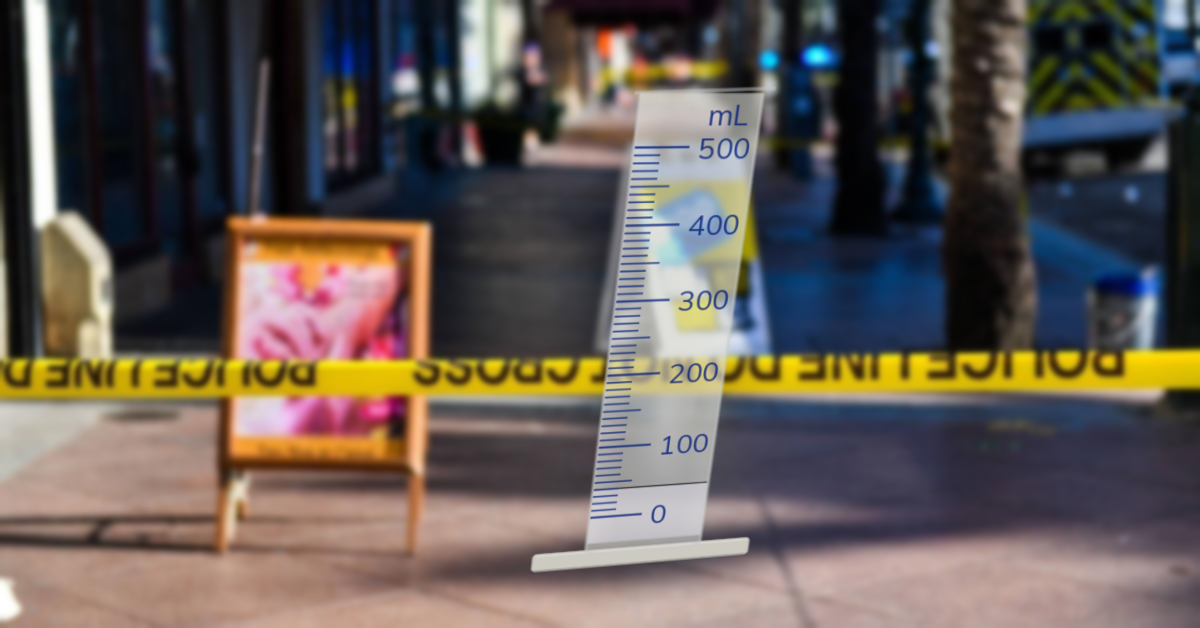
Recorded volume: 40 mL
